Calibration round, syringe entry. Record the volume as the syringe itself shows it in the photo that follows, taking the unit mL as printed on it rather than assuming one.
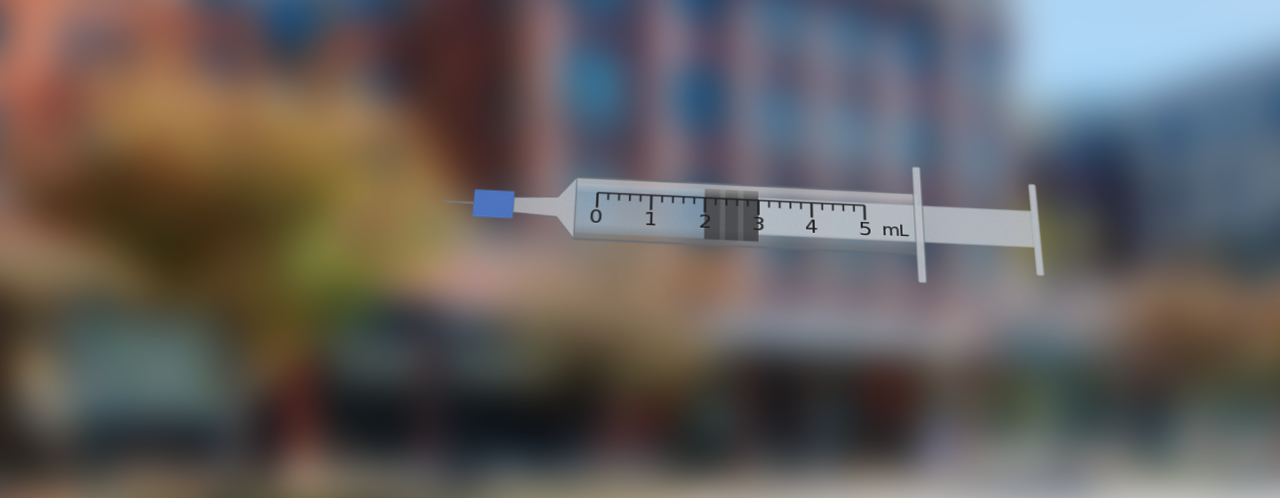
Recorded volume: 2 mL
